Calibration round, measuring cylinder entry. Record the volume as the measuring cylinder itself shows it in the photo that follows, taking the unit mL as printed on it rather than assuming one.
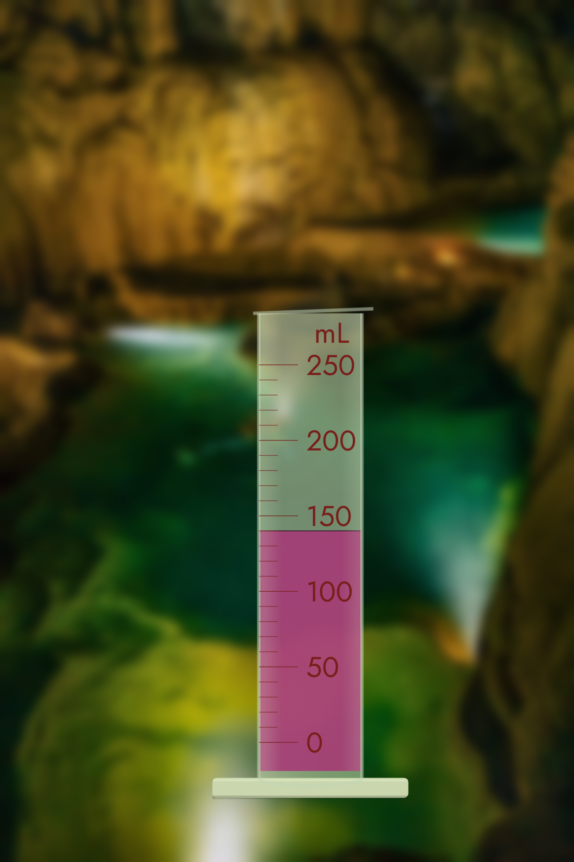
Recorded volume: 140 mL
